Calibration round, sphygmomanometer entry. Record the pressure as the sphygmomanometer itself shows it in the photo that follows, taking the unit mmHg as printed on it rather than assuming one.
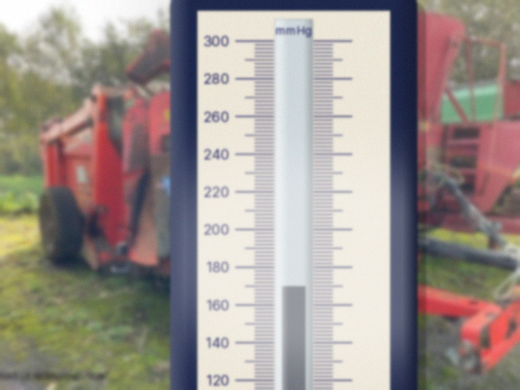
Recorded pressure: 170 mmHg
